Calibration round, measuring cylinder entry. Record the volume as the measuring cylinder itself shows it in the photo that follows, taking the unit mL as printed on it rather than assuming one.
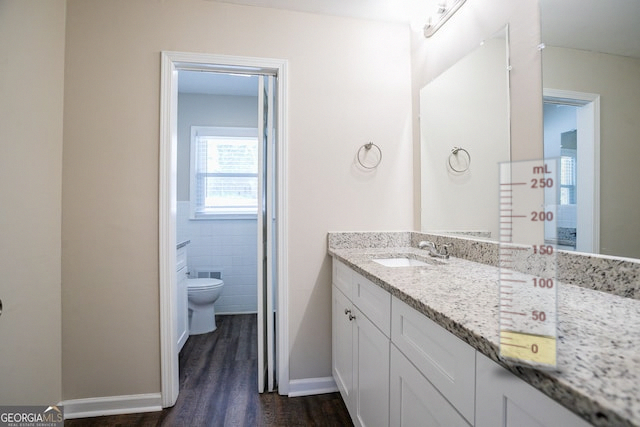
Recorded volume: 20 mL
